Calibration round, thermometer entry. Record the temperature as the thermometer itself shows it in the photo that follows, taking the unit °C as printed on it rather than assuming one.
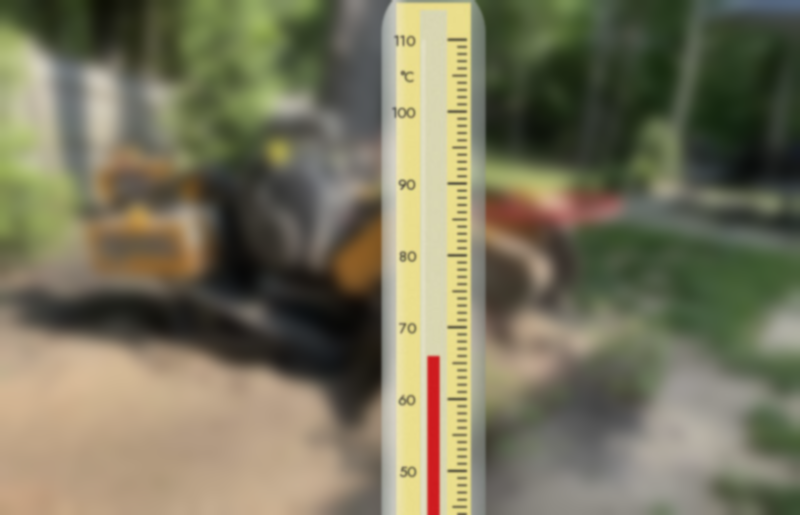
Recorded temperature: 66 °C
